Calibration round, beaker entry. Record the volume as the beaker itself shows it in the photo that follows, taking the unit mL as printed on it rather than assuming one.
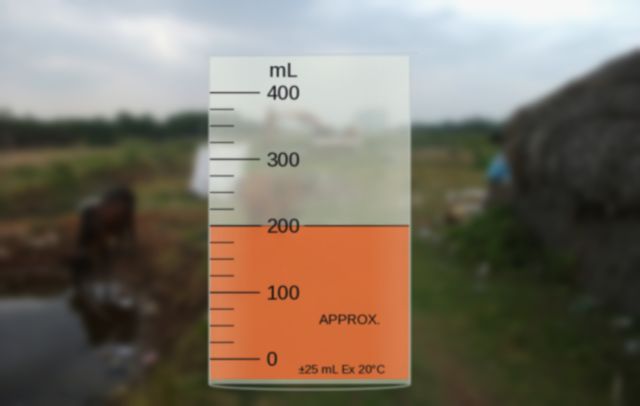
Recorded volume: 200 mL
